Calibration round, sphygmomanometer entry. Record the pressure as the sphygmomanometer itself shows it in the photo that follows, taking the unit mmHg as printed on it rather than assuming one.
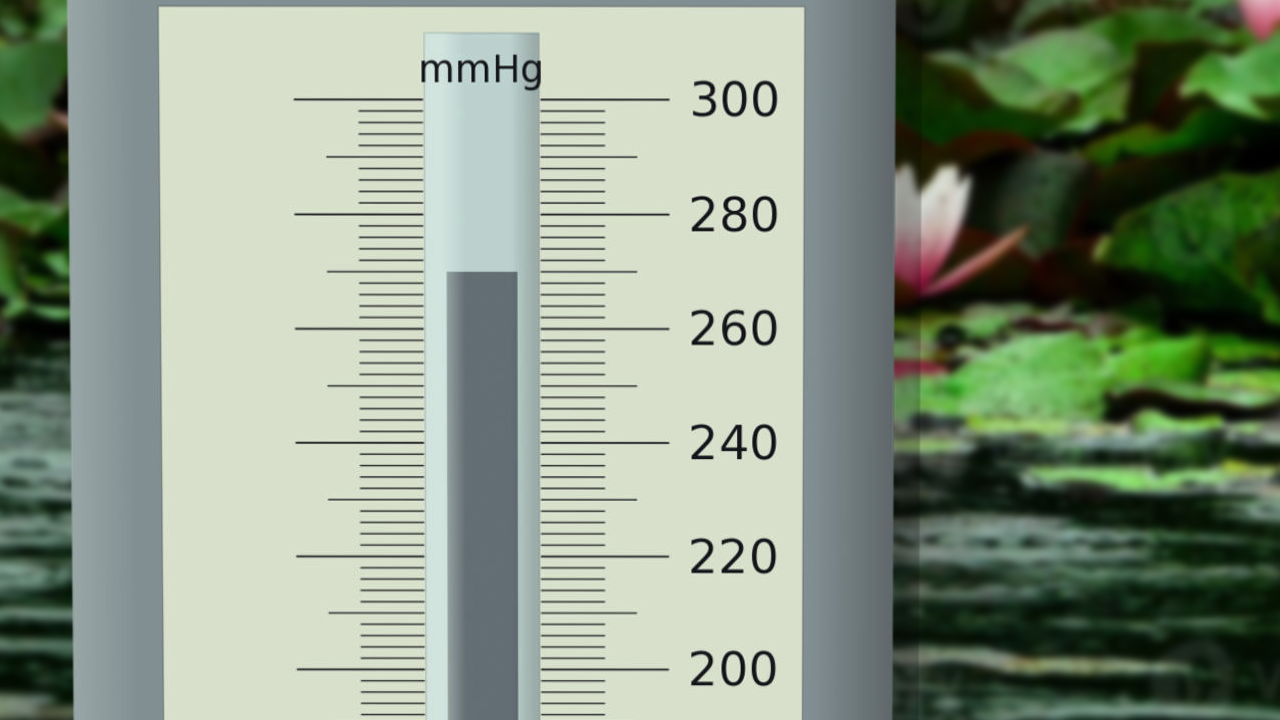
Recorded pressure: 270 mmHg
